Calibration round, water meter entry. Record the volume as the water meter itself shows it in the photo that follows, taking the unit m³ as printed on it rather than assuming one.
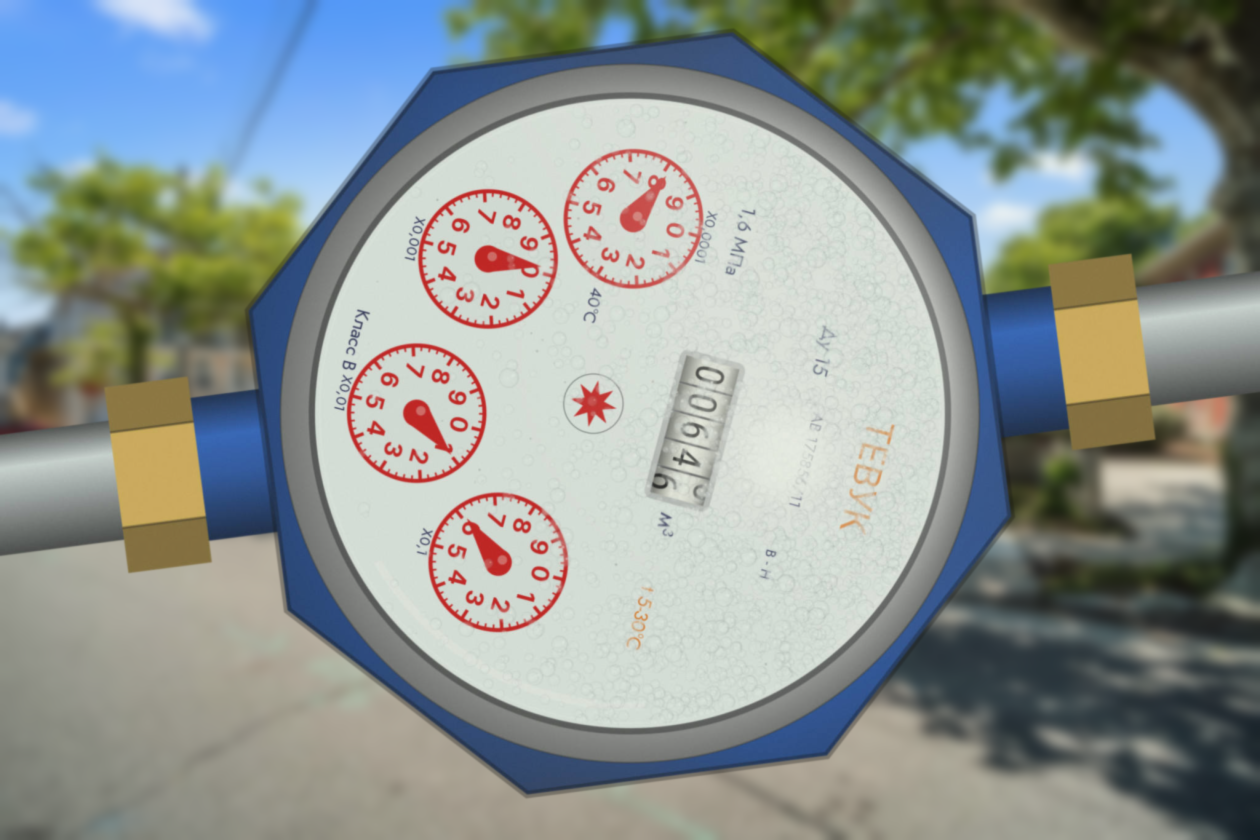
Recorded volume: 645.6098 m³
